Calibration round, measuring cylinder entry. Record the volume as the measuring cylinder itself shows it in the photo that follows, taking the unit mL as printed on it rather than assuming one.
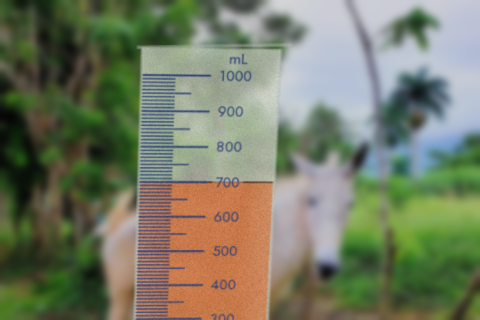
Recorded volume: 700 mL
